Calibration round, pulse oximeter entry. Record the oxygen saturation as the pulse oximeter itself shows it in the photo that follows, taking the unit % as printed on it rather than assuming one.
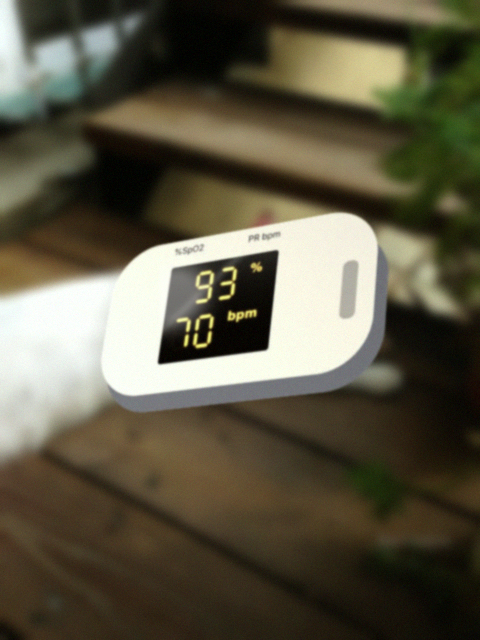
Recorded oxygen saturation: 93 %
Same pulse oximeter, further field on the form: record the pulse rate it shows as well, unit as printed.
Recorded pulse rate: 70 bpm
